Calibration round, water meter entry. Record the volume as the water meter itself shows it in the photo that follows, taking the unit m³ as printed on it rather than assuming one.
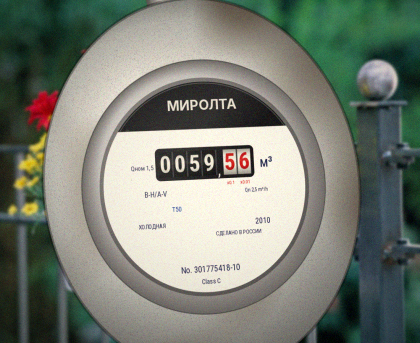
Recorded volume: 59.56 m³
